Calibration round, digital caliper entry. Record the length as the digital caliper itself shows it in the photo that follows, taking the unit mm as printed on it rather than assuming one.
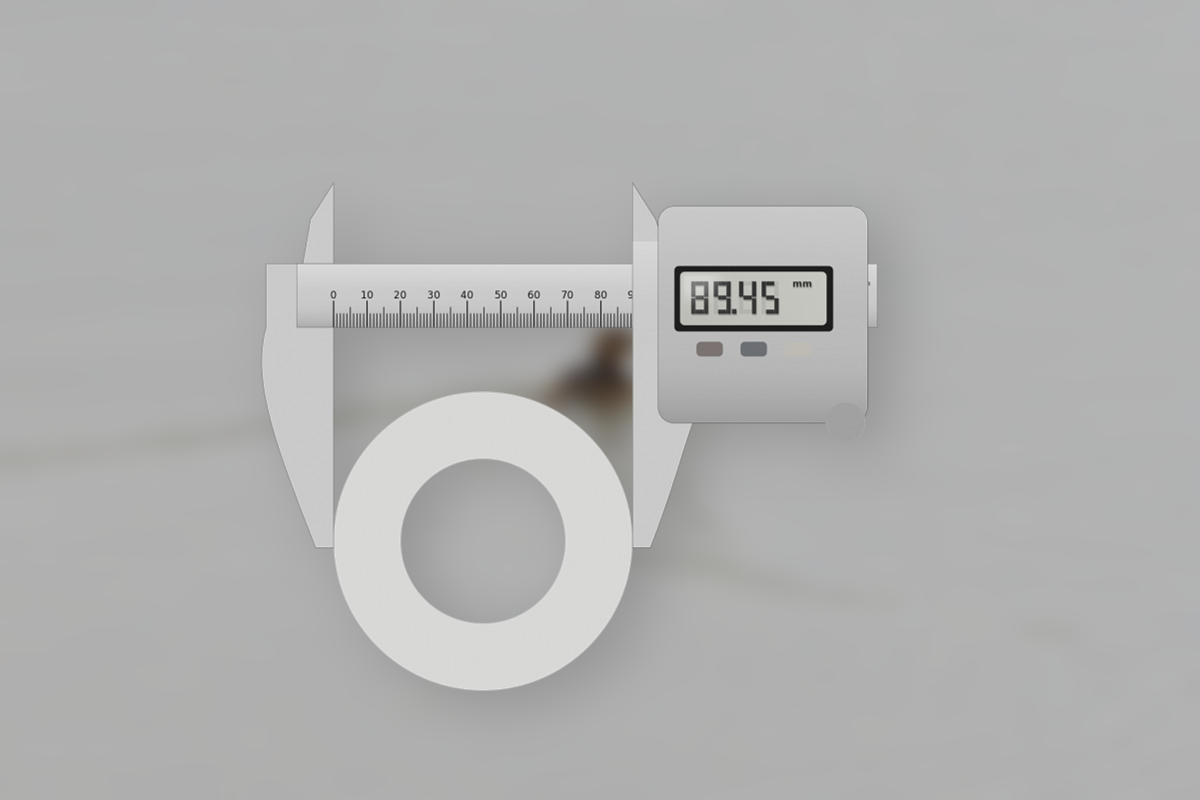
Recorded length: 89.45 mm
